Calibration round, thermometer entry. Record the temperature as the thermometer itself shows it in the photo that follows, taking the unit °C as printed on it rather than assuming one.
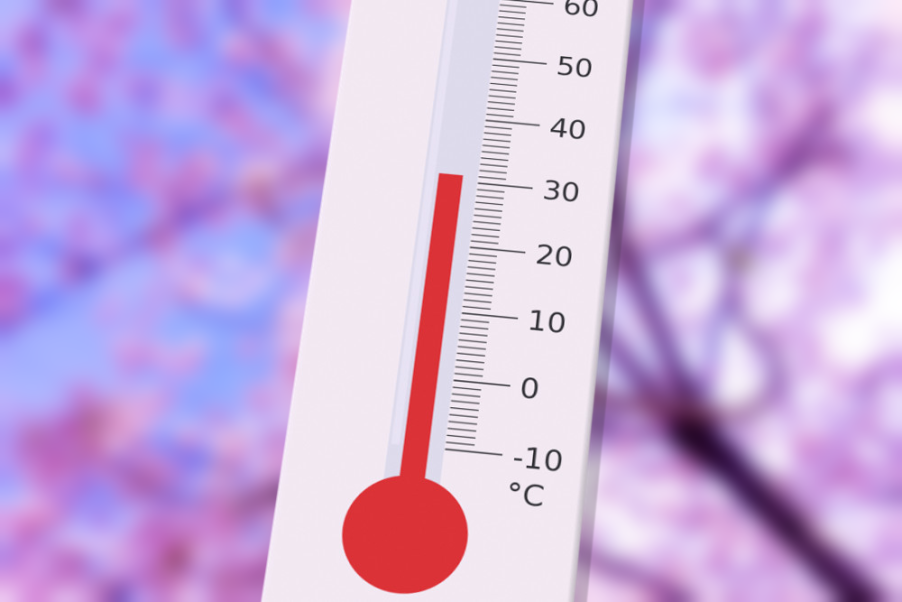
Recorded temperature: 31 °C
